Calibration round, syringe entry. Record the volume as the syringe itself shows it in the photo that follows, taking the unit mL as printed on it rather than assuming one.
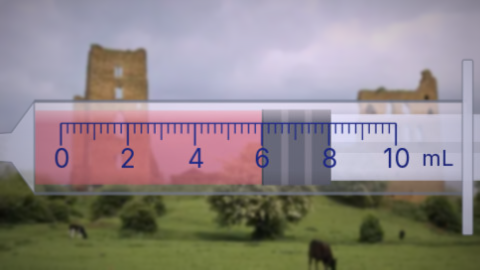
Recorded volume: 6 mL
